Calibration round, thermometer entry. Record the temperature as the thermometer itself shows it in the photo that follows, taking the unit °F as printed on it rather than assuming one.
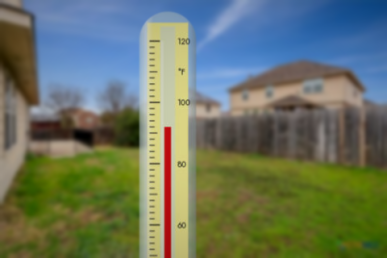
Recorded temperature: 92 °F
